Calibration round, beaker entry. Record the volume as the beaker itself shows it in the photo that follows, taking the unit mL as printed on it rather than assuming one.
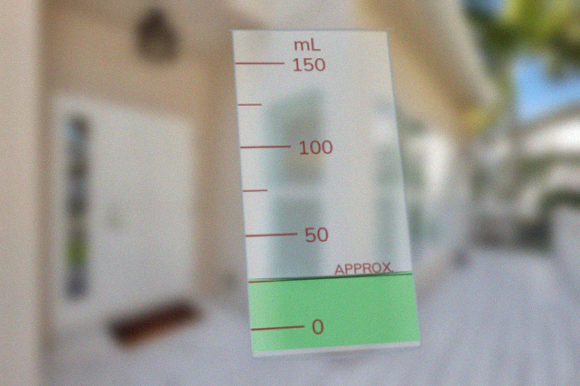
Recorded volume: 25 mL
